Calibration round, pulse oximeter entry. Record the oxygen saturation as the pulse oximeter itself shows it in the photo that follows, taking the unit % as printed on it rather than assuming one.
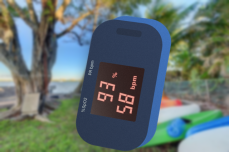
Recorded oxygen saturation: 93 %
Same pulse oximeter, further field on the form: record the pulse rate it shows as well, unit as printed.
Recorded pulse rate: 58 bpm
